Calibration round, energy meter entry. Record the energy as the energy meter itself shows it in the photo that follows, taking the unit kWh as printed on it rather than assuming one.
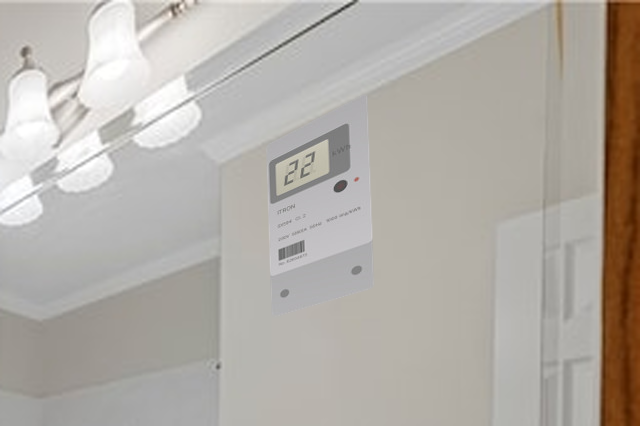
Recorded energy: 22 kWh
